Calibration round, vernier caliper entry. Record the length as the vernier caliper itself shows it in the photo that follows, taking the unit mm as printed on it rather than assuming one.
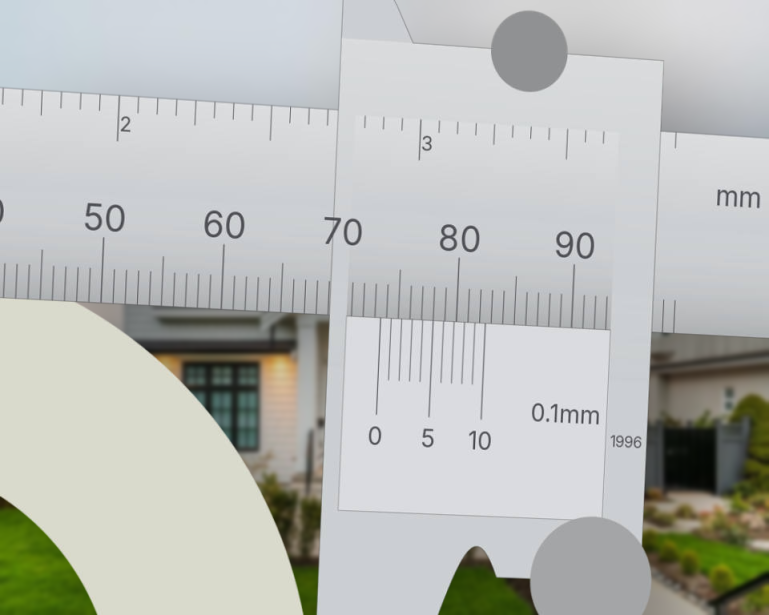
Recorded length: 73.5 mm
